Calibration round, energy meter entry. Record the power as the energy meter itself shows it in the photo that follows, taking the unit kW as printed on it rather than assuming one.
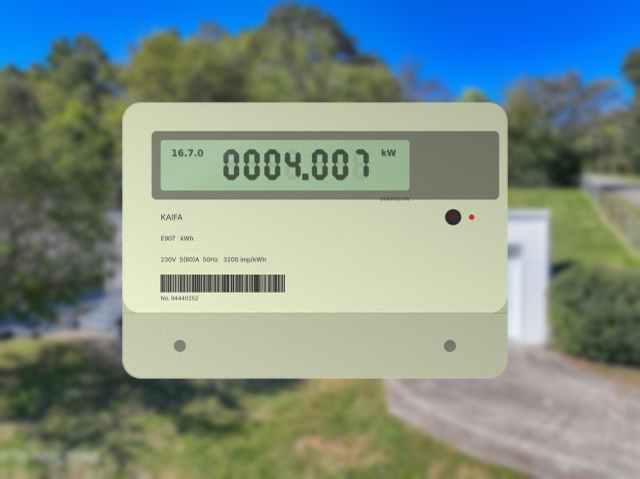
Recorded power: 4.007 kW
